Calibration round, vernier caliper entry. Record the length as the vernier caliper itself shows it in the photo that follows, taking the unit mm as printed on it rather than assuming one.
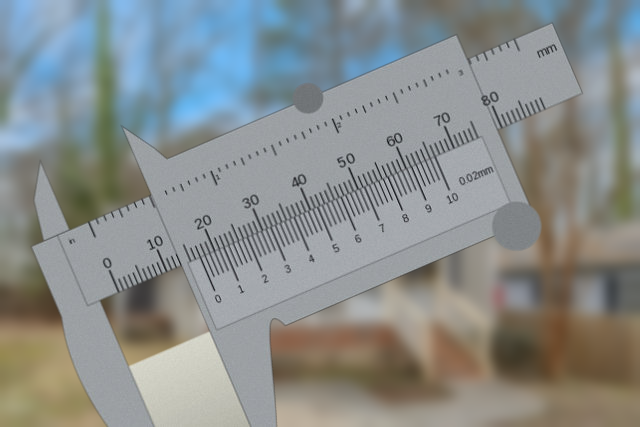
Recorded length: 17.0 mm
